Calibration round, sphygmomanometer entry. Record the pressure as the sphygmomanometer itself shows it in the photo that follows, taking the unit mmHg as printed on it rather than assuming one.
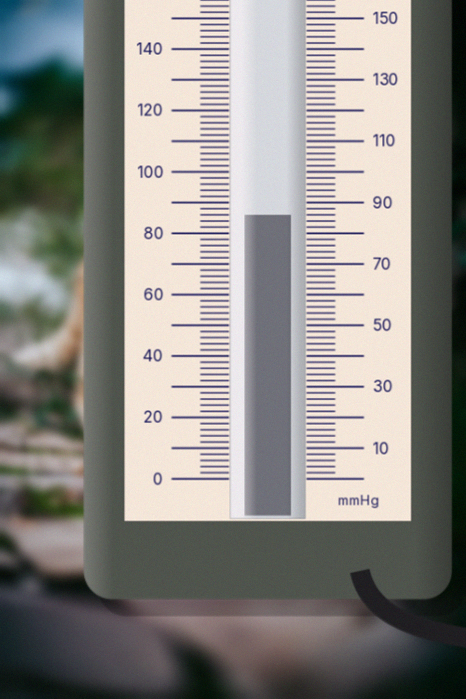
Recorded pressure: 86 mmHg
